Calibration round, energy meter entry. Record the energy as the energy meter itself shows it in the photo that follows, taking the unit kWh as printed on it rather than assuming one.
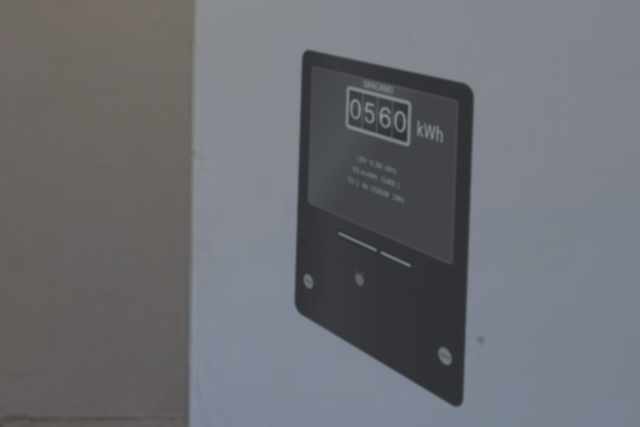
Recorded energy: 560 kWh
